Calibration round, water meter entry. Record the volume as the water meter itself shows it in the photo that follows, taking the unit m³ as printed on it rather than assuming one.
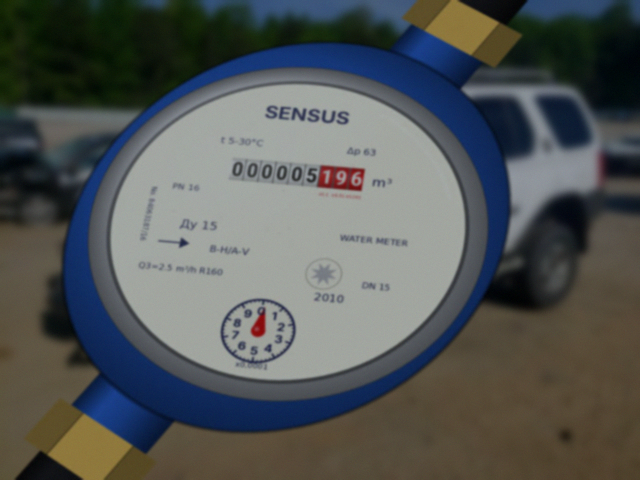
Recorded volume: 5.1960 m³
